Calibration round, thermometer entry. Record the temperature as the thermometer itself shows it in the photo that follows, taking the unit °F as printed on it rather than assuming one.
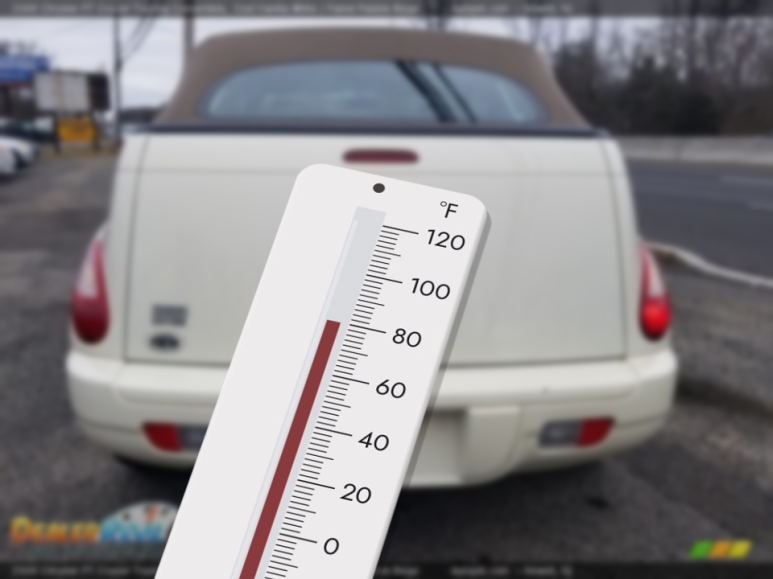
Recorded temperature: 80 °F
